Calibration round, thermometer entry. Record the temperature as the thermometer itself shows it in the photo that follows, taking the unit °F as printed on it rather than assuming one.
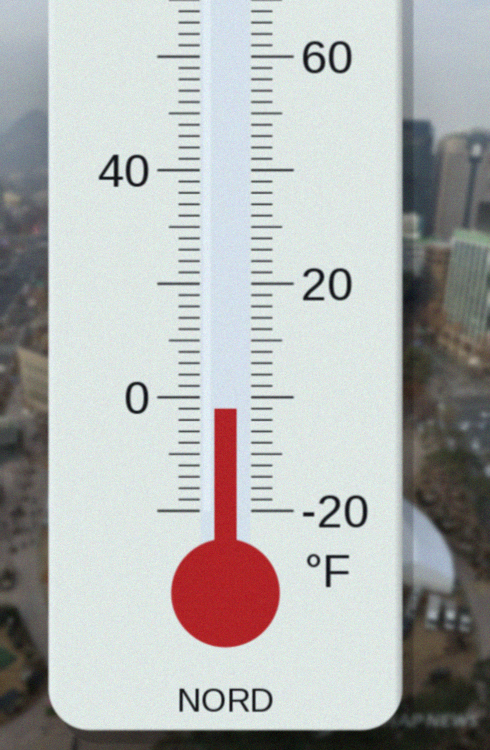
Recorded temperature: -2 °F
